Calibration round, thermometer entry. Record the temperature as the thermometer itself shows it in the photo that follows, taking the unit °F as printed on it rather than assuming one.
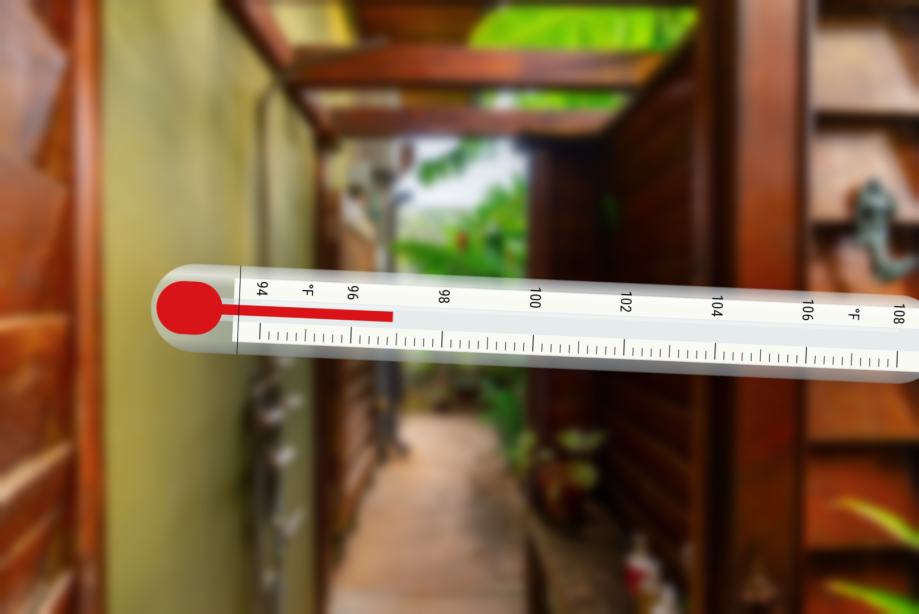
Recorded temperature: 96.9 °F
